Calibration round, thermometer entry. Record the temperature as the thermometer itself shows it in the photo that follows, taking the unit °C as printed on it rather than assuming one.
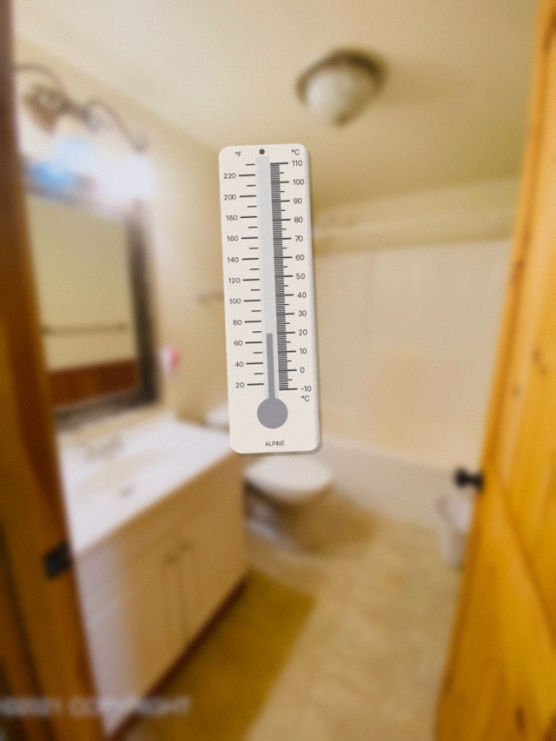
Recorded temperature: 20 °C
